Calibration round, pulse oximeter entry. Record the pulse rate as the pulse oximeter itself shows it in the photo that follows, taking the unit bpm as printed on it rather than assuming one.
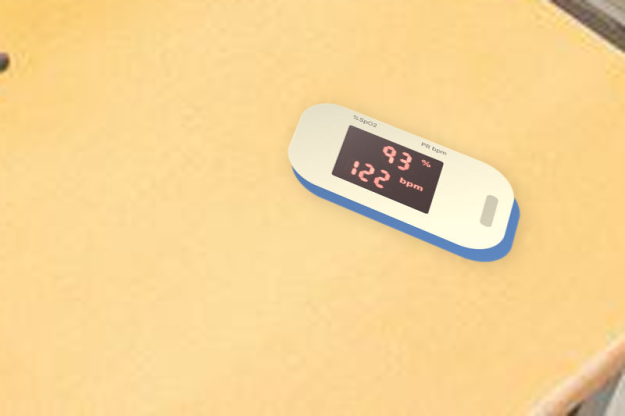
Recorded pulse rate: 122 bpm
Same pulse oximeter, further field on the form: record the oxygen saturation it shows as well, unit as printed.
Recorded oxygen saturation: 93 %
